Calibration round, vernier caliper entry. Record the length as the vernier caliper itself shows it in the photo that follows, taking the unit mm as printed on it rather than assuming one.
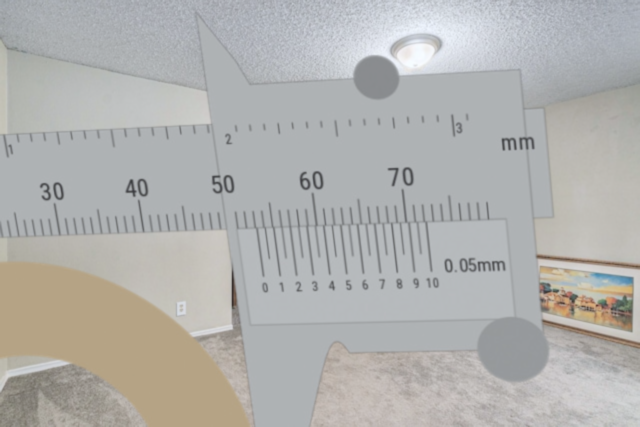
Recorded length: 53.2 mm
